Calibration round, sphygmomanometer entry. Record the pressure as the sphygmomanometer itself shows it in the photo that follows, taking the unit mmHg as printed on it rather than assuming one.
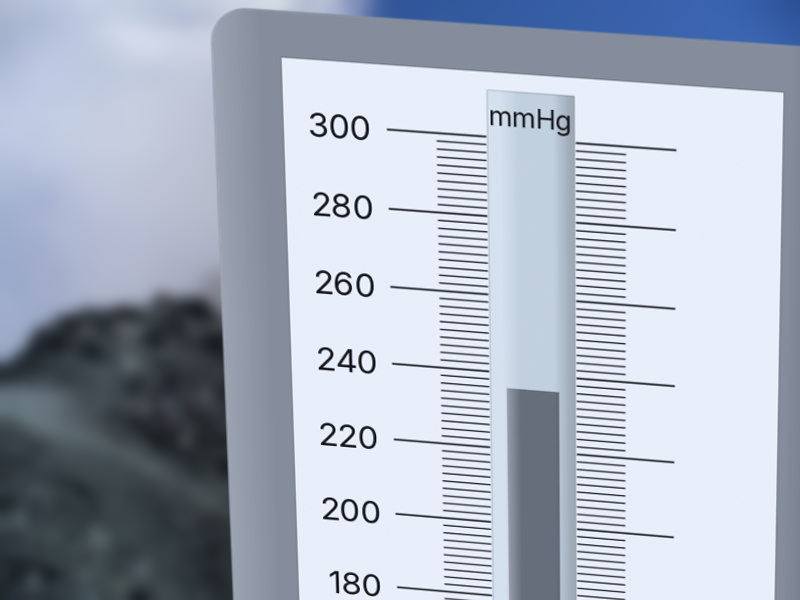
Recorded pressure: 236 mmHg
